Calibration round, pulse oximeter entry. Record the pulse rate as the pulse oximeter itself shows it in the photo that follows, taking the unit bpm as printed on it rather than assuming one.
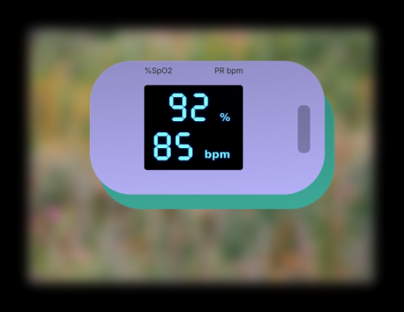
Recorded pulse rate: 85 bpm
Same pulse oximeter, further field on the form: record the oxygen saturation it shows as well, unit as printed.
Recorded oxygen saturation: 92 %
